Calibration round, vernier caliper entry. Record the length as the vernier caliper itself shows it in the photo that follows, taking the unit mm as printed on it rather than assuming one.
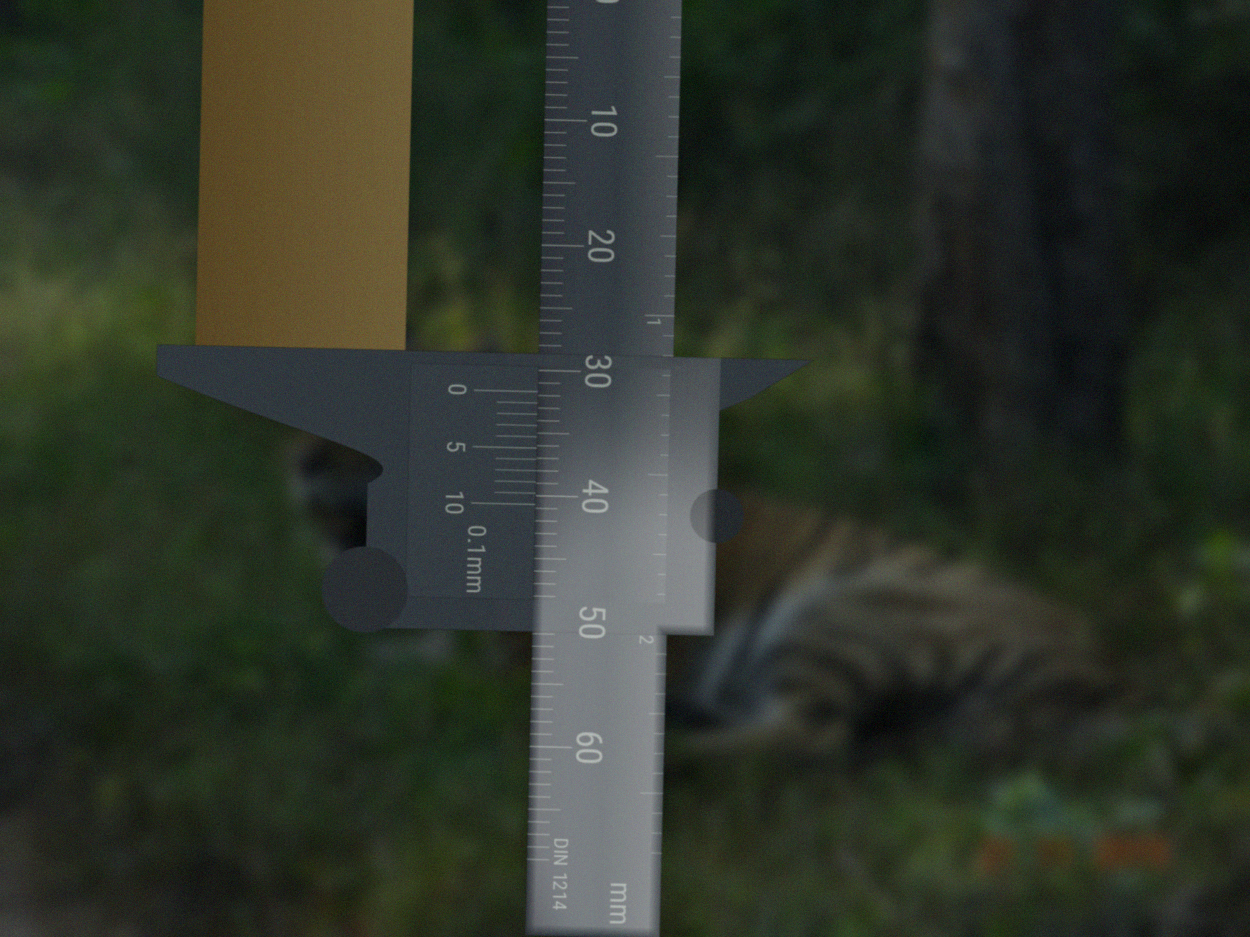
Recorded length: 31.7 mm
